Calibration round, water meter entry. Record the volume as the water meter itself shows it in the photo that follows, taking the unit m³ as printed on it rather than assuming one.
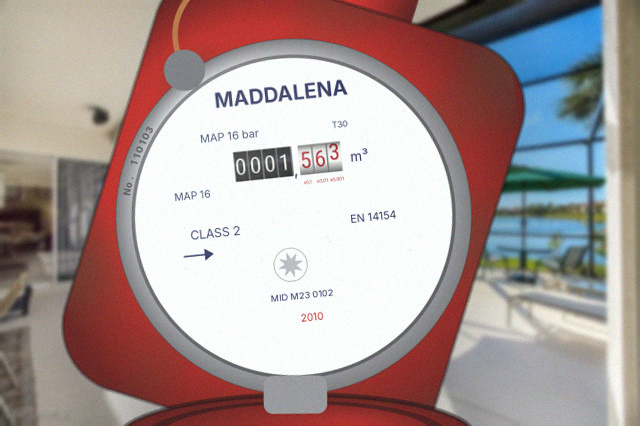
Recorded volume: 1.563 m³
